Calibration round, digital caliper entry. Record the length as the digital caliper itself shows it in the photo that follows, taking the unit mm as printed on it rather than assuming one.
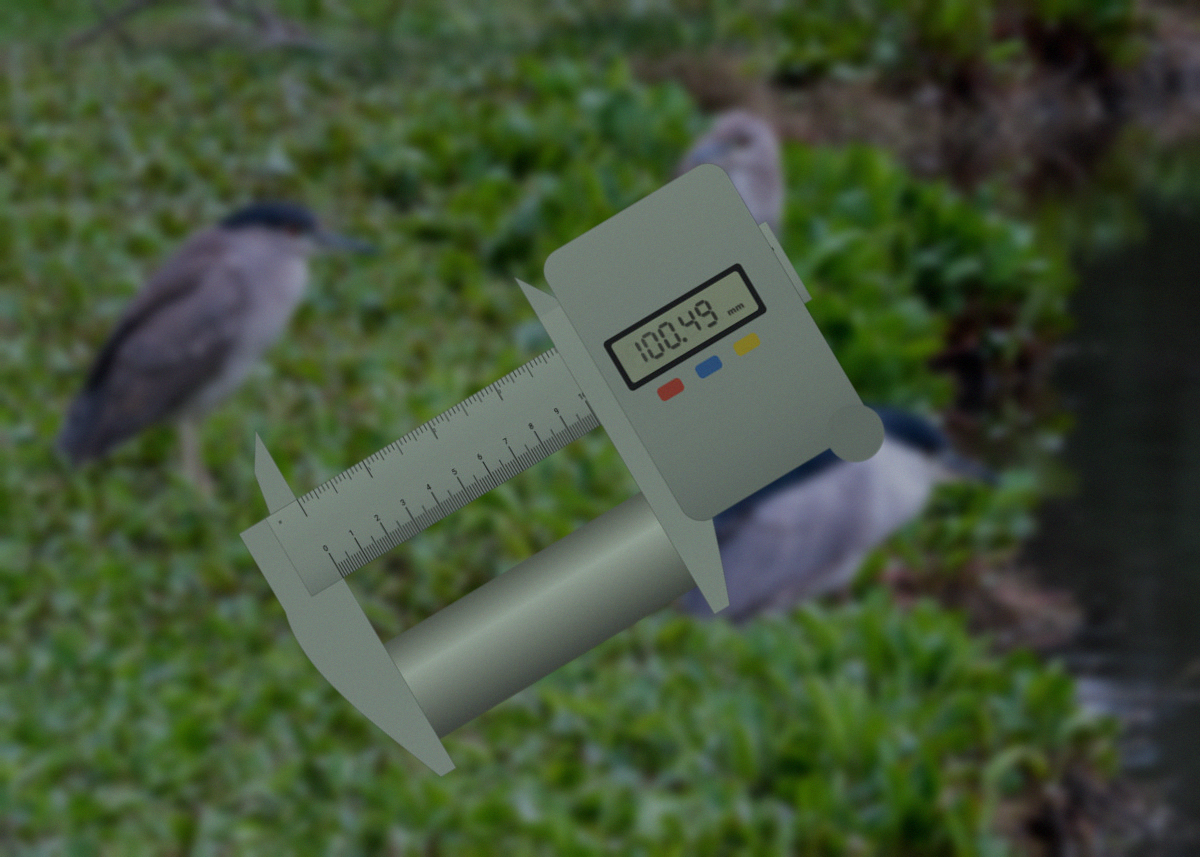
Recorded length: 100.49 mm
